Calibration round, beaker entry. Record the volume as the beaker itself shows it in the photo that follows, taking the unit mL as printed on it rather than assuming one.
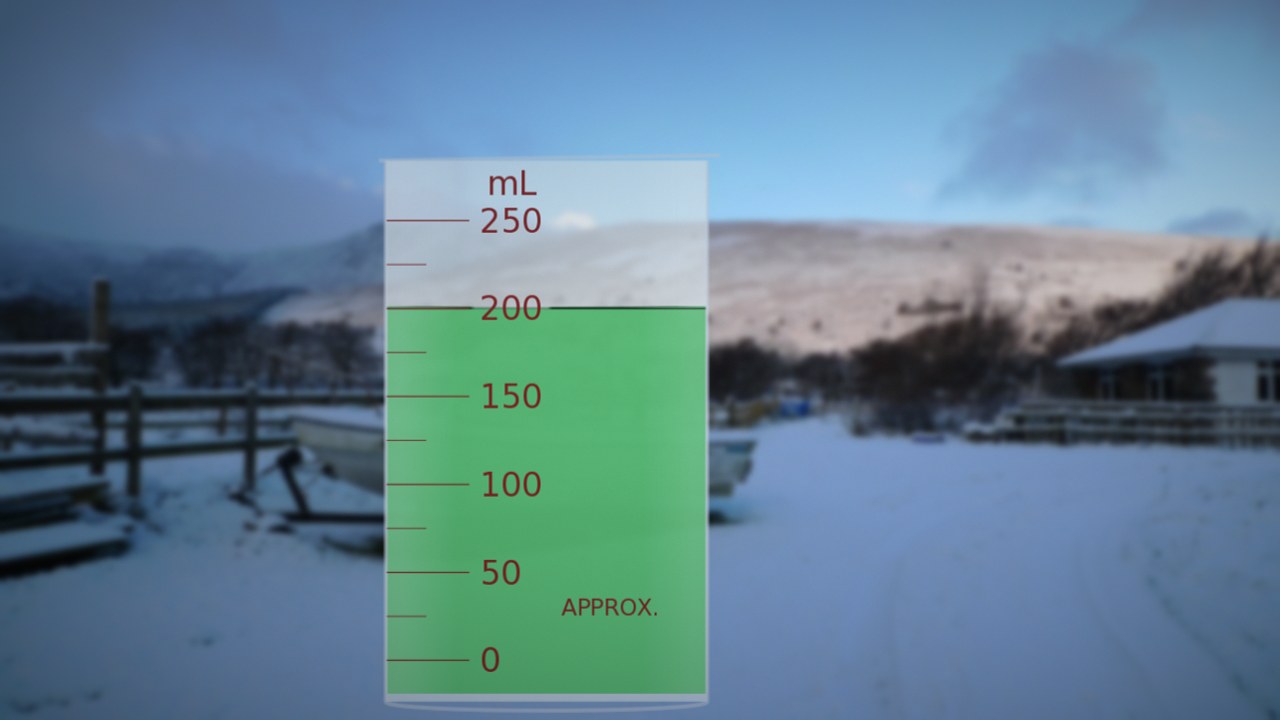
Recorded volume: 200 mL
